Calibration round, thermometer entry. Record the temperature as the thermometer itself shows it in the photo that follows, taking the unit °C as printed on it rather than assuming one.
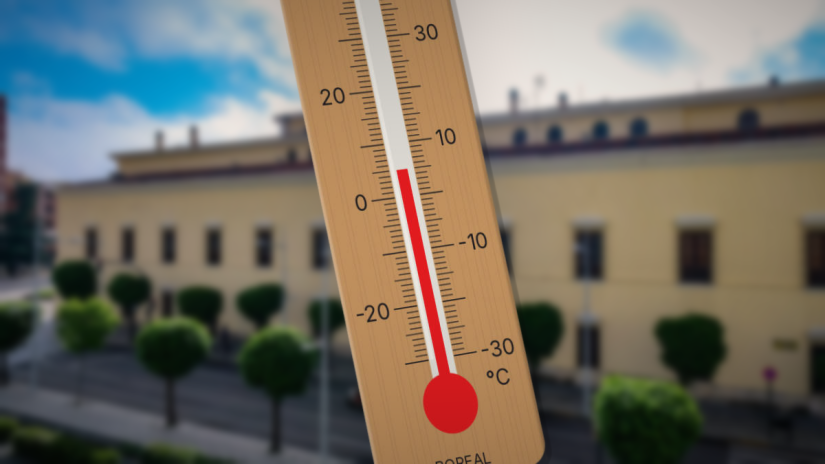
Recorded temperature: 5 °C
